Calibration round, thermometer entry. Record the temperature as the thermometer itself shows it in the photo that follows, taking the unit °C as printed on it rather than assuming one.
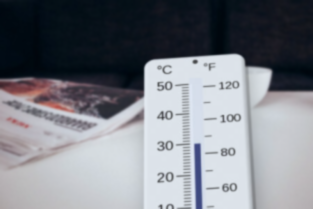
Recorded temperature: 30 °C
